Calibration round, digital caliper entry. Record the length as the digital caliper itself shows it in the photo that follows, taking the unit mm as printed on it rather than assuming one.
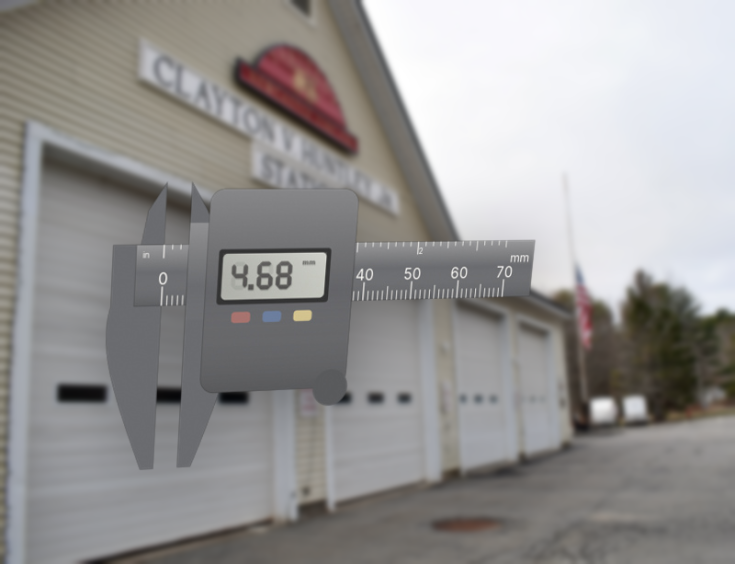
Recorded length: 4.68 mm
